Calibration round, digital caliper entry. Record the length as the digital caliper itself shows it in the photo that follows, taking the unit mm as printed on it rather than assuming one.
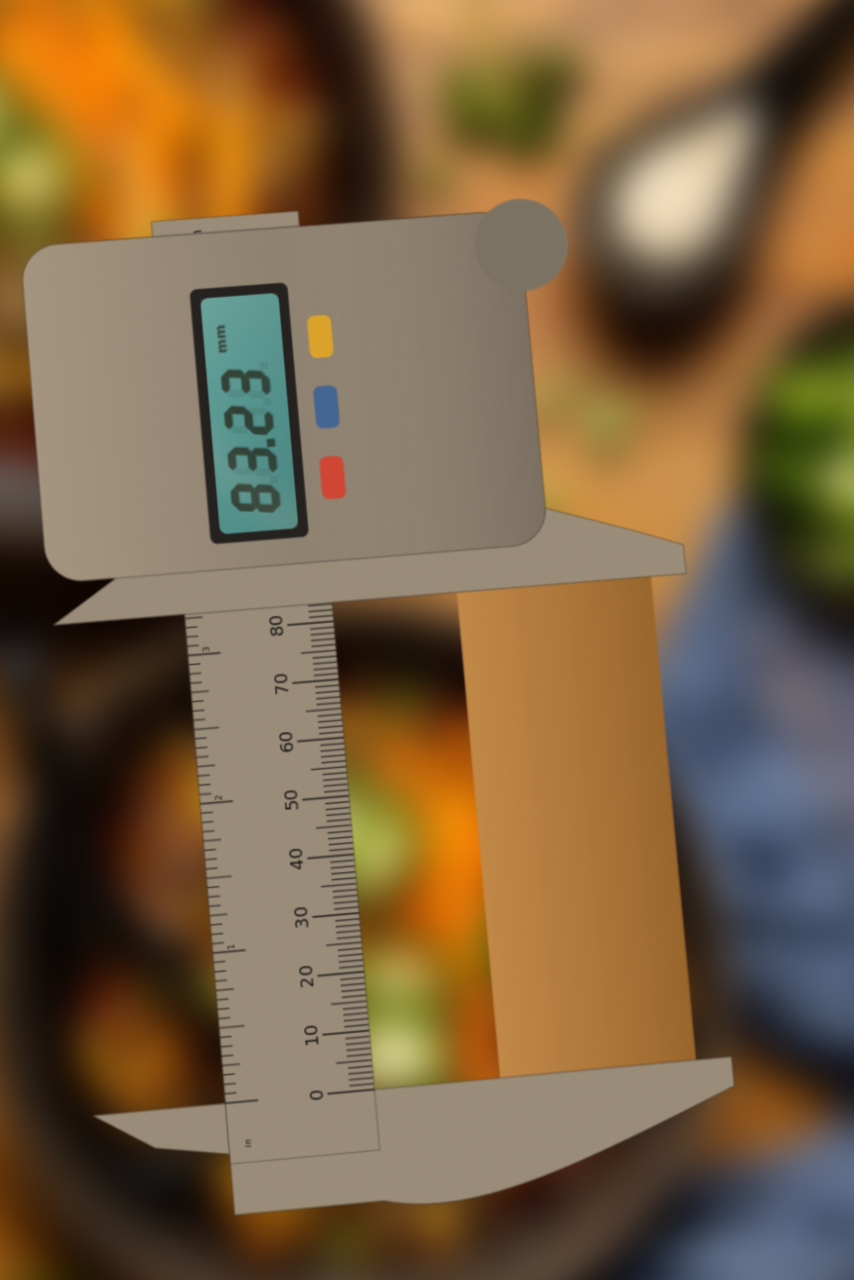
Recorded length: 83.23 mm
